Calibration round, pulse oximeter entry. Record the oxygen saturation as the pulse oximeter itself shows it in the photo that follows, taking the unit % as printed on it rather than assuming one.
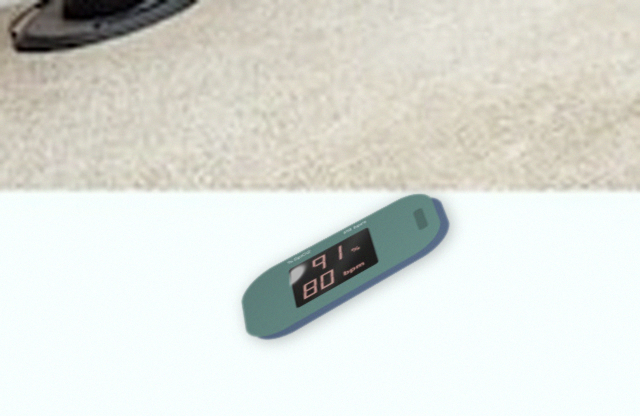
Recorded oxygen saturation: 91 %
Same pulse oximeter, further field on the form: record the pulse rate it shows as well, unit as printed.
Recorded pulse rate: 80 bpm
